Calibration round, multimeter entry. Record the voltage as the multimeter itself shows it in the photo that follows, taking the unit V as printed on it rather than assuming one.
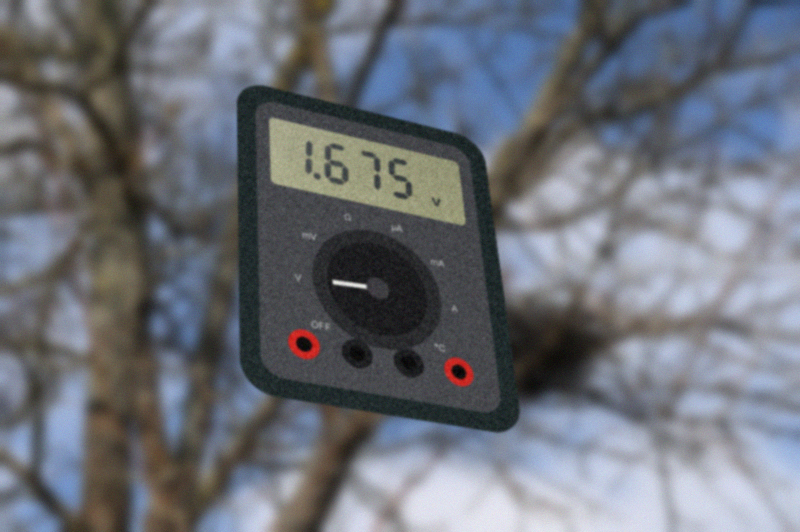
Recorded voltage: 1.675 V
